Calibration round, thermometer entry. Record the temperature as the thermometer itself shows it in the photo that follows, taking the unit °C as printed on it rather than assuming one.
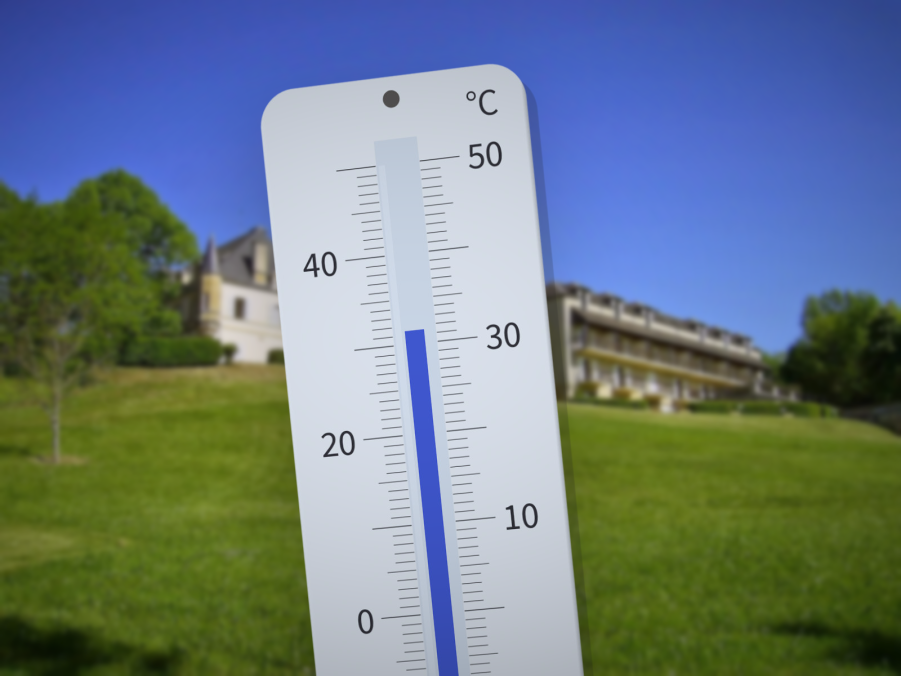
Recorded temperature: 31.5 °C
